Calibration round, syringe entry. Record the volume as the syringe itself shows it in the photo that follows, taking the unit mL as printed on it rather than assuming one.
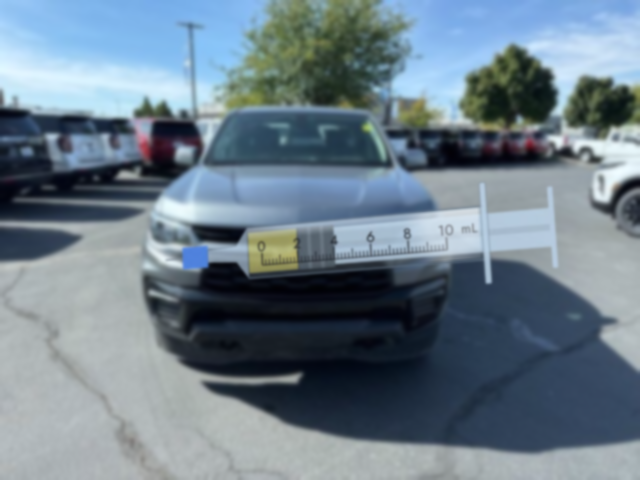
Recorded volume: 2 mL
